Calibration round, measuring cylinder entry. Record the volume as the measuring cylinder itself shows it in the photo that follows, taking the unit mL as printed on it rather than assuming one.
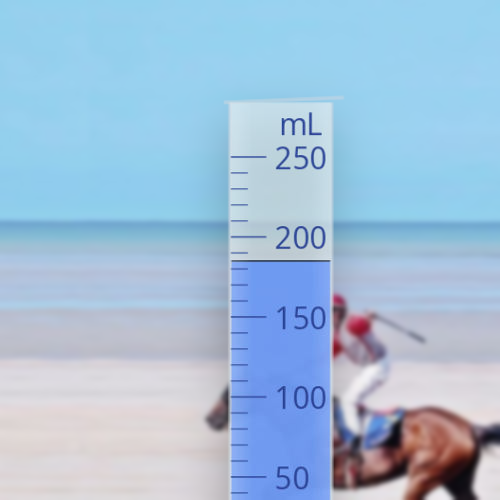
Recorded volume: 185 mL
